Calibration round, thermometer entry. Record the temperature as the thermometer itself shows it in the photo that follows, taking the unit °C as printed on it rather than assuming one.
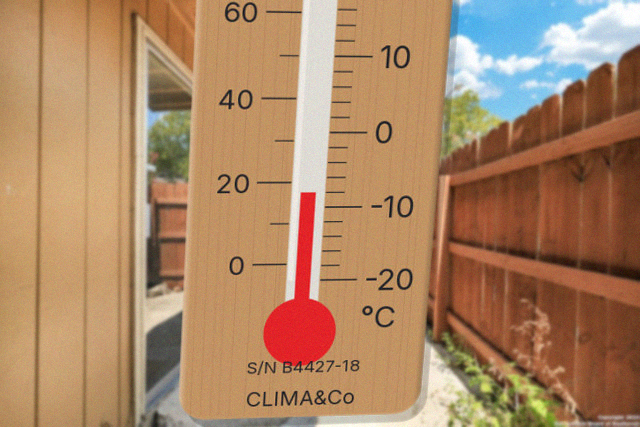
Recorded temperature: -8 °C
